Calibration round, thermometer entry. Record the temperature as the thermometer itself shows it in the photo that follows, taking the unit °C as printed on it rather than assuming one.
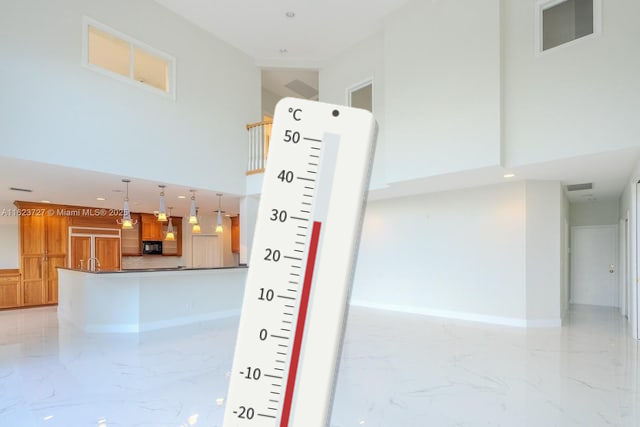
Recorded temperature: 30 °C
